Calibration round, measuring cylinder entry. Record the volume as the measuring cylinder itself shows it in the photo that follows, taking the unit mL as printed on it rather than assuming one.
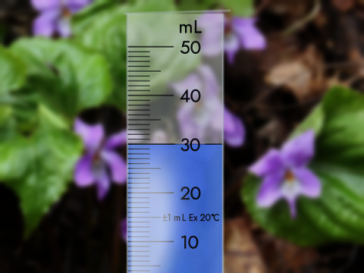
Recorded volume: 30 mL
